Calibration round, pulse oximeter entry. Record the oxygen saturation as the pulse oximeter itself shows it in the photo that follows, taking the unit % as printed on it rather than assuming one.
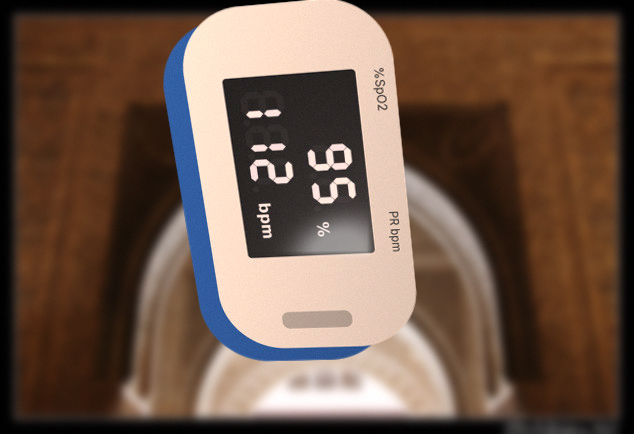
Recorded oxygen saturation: 95 %
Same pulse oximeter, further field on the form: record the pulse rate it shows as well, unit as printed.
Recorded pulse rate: 112 bpm
